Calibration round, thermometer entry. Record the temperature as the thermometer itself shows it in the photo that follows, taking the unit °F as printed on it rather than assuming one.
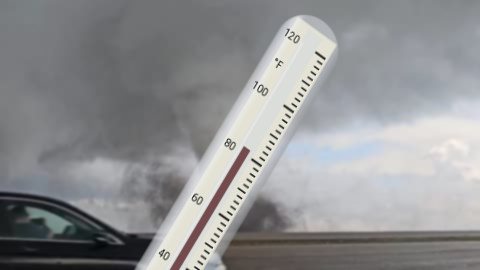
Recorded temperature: 82 °F
